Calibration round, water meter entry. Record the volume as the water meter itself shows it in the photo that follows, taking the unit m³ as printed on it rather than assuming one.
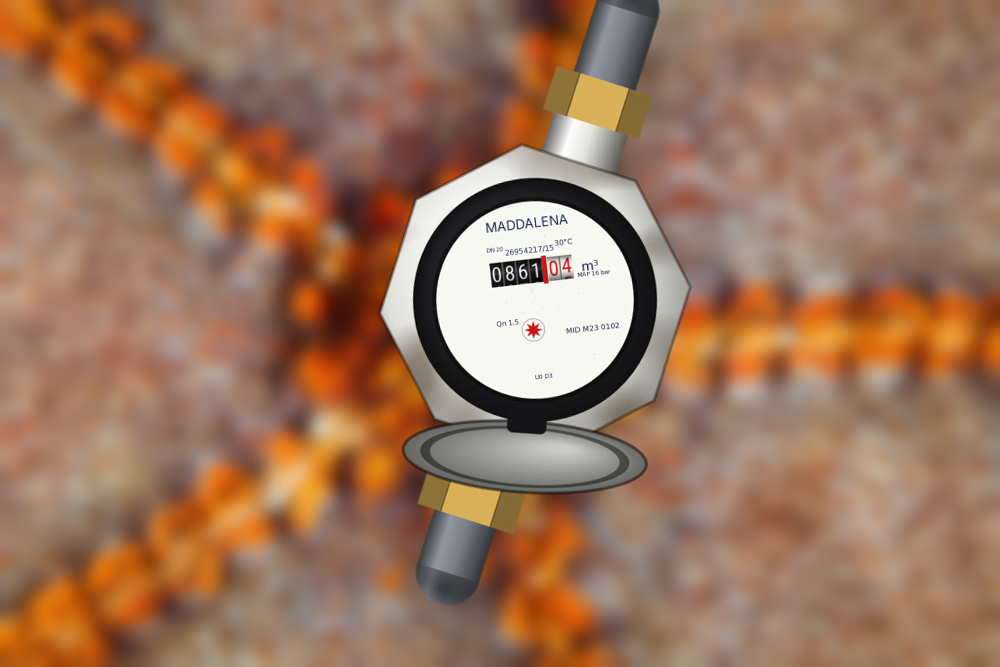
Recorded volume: 861.04 m³
